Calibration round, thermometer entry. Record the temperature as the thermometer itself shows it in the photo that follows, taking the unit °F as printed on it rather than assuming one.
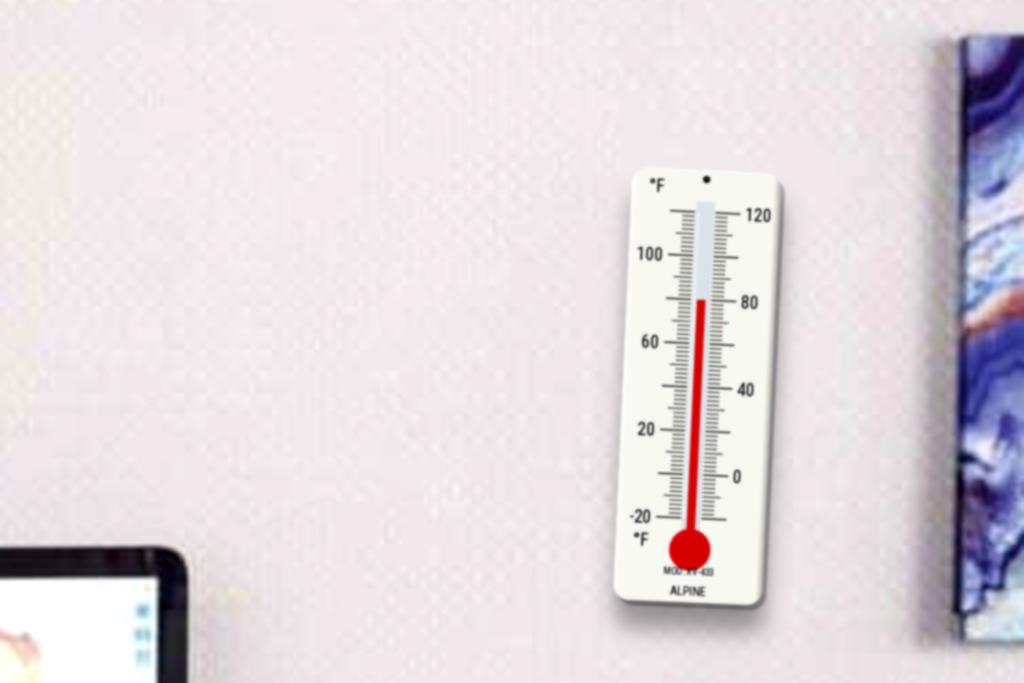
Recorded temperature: 80 °F
